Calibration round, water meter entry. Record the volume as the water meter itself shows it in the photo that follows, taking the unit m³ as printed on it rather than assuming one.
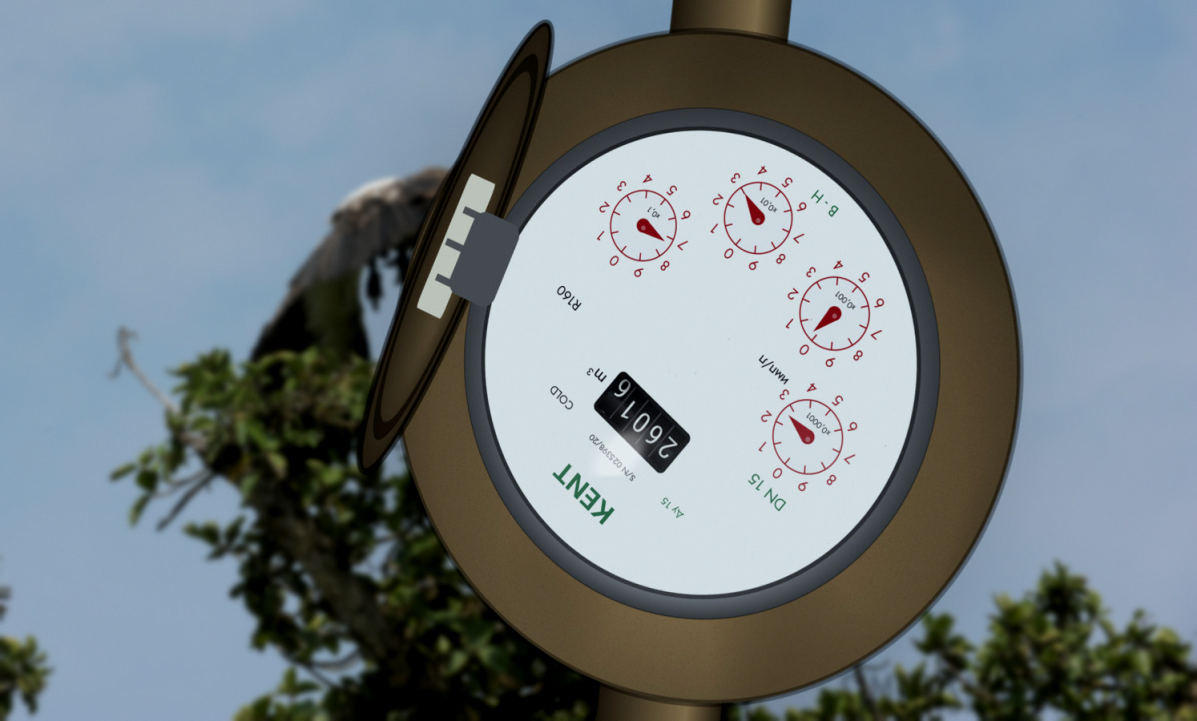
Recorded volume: 26015.7302 m³
